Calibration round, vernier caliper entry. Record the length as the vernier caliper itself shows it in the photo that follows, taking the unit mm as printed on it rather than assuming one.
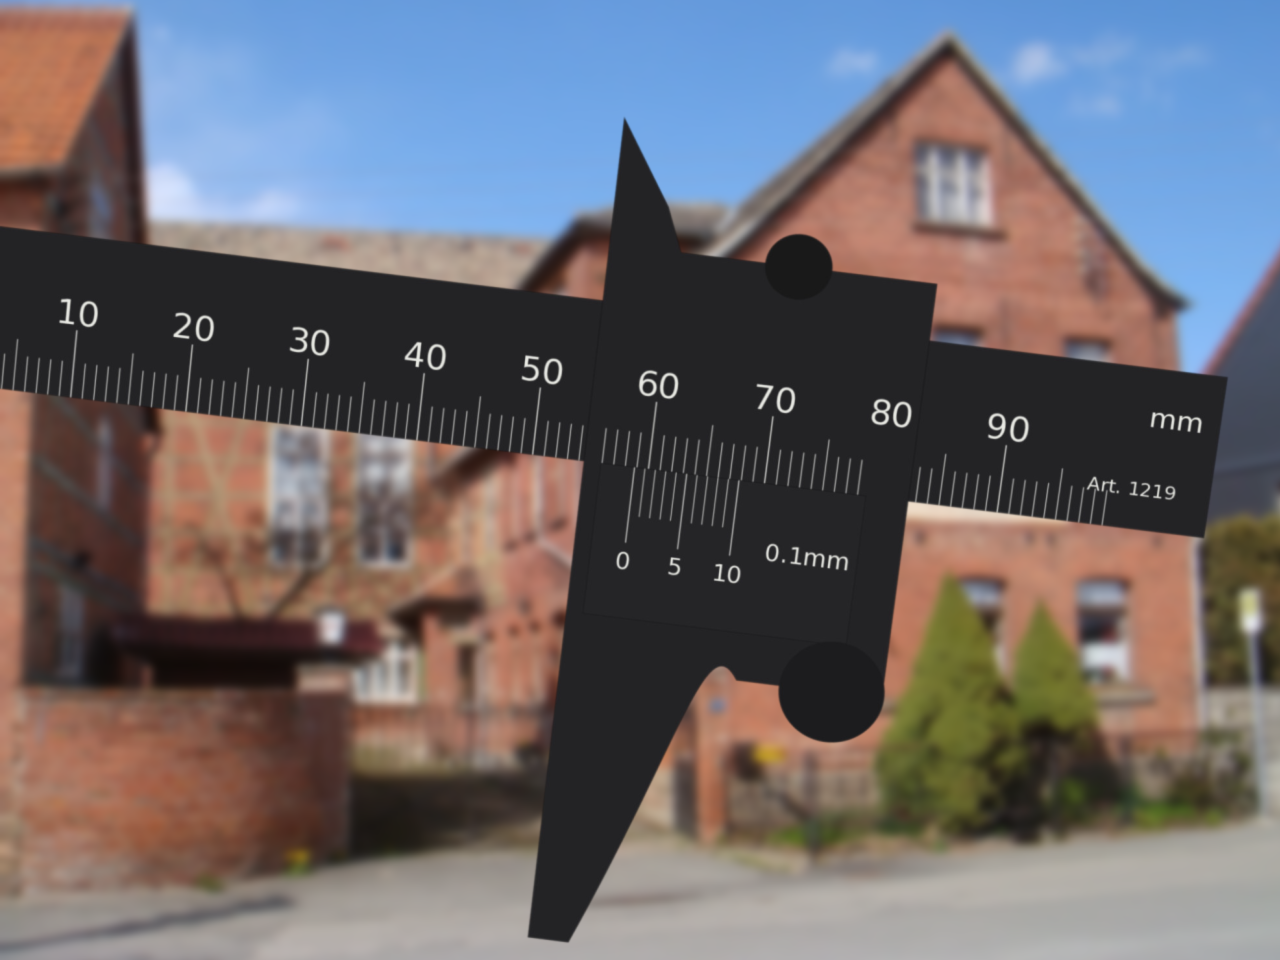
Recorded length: 58.8 mm
